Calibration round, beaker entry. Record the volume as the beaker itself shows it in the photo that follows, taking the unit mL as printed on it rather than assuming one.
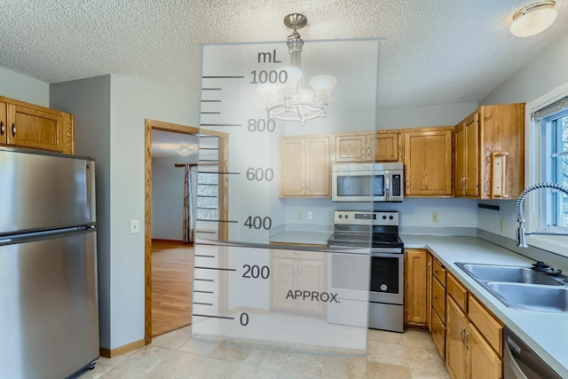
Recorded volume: 300 mL
